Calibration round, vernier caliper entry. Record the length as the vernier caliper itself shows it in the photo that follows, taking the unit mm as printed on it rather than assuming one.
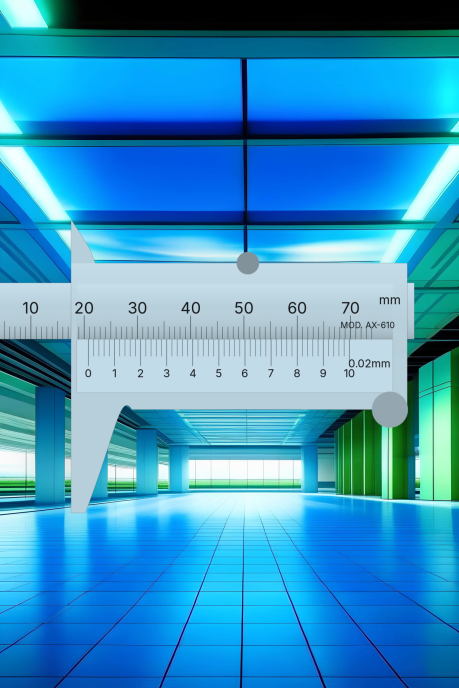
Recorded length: 20.8 mm
